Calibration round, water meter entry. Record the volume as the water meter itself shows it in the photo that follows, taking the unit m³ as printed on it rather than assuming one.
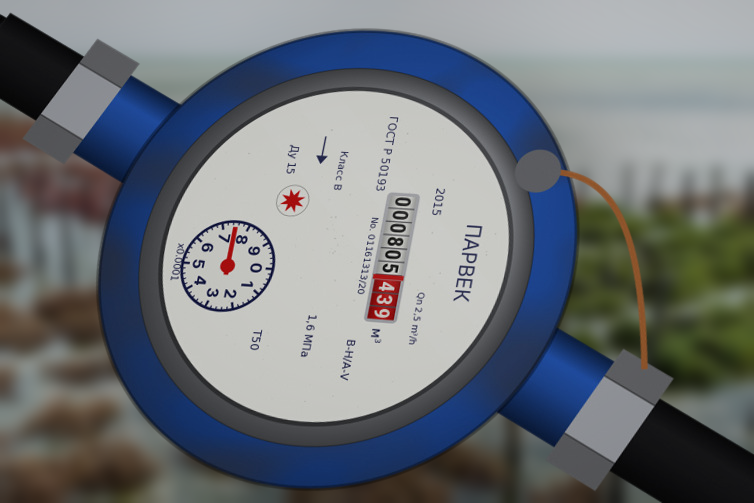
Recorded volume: 805.4397 m³
